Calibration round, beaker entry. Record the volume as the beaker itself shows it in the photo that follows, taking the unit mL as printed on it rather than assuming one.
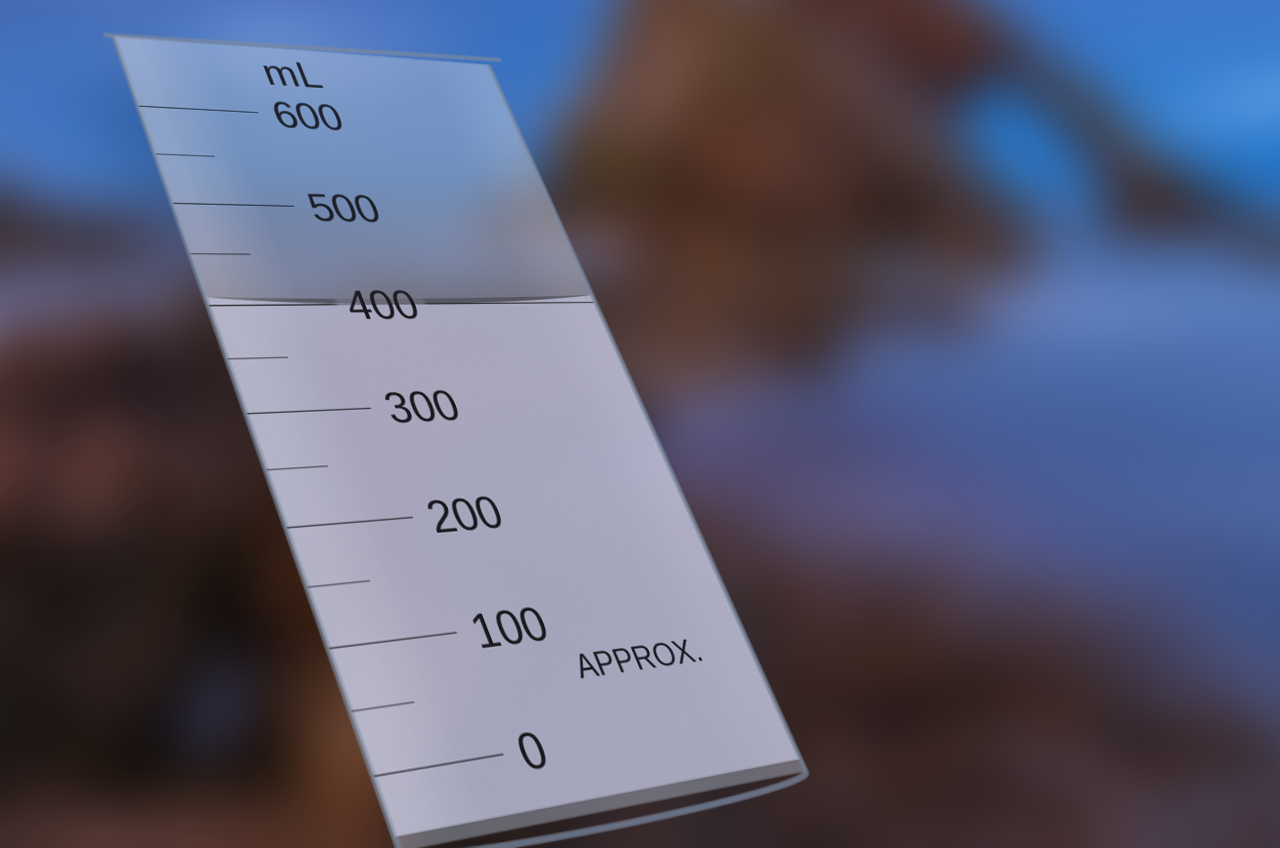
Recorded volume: 400 mL
